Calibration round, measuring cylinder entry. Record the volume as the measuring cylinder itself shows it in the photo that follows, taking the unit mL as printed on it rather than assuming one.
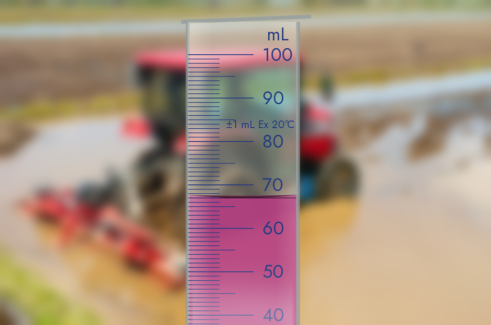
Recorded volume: 67 mL
